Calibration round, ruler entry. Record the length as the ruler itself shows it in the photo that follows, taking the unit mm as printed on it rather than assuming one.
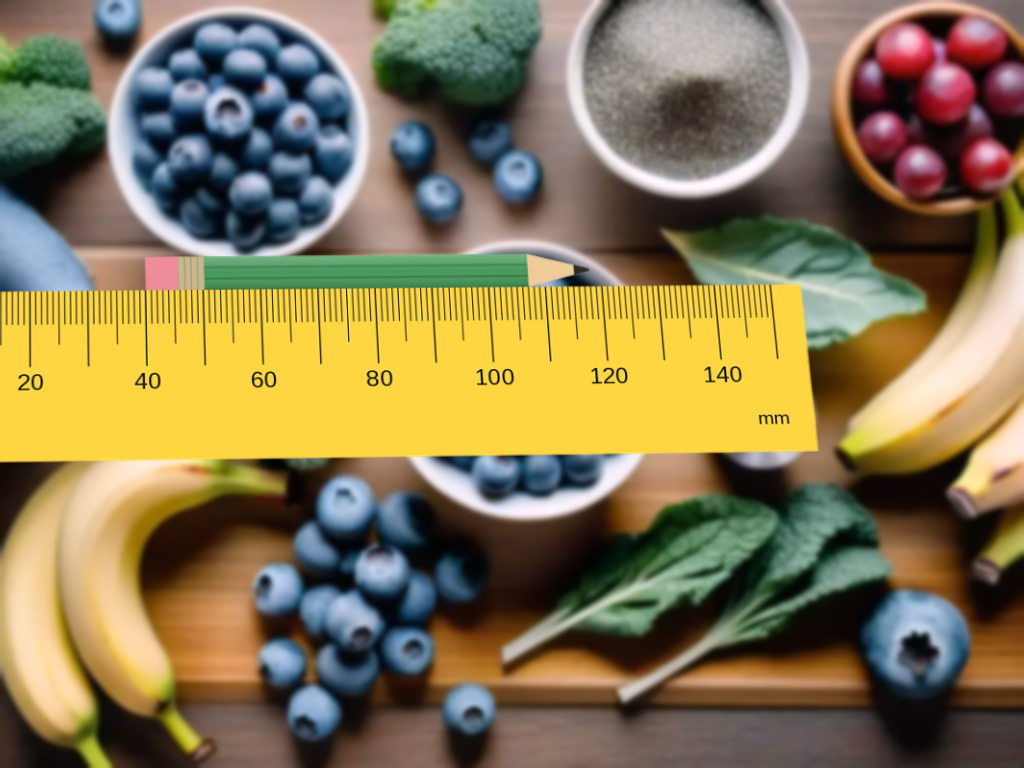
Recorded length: 78 mm
